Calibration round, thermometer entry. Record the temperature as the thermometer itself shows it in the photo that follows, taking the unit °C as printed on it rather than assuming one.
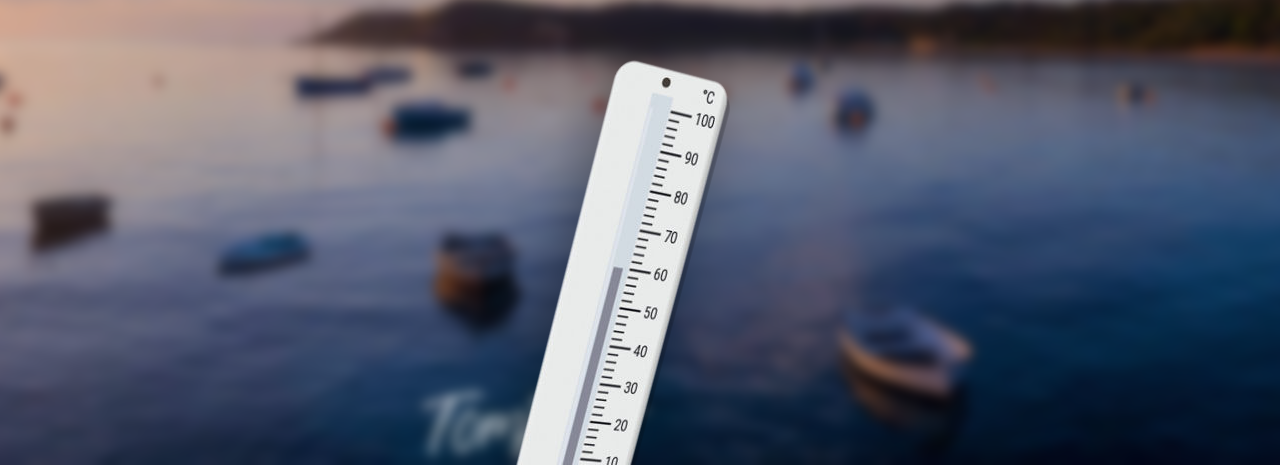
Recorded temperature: 60 °C
